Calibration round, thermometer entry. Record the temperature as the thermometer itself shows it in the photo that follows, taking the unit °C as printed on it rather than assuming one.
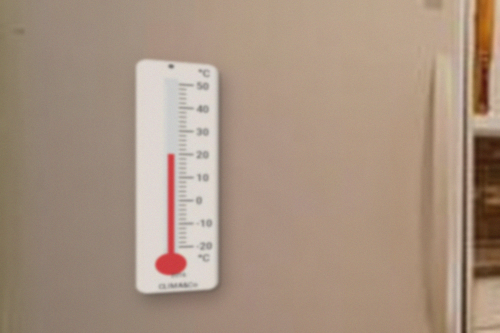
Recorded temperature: 20 °C
